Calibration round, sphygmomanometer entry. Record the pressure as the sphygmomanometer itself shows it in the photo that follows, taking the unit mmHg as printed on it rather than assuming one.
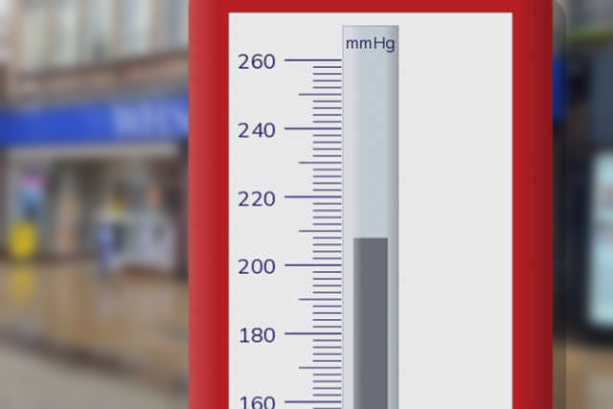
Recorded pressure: 208 mmHg
